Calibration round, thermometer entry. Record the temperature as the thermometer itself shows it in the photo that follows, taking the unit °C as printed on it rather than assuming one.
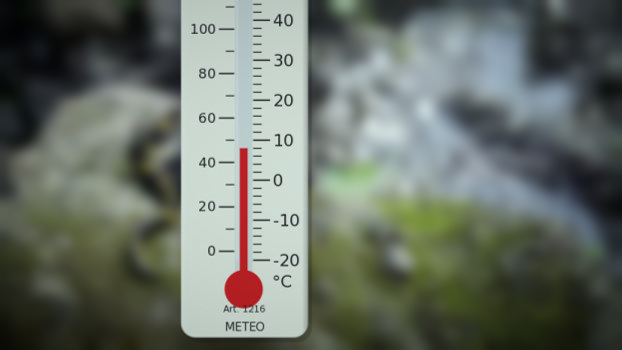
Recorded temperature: 8 °C
